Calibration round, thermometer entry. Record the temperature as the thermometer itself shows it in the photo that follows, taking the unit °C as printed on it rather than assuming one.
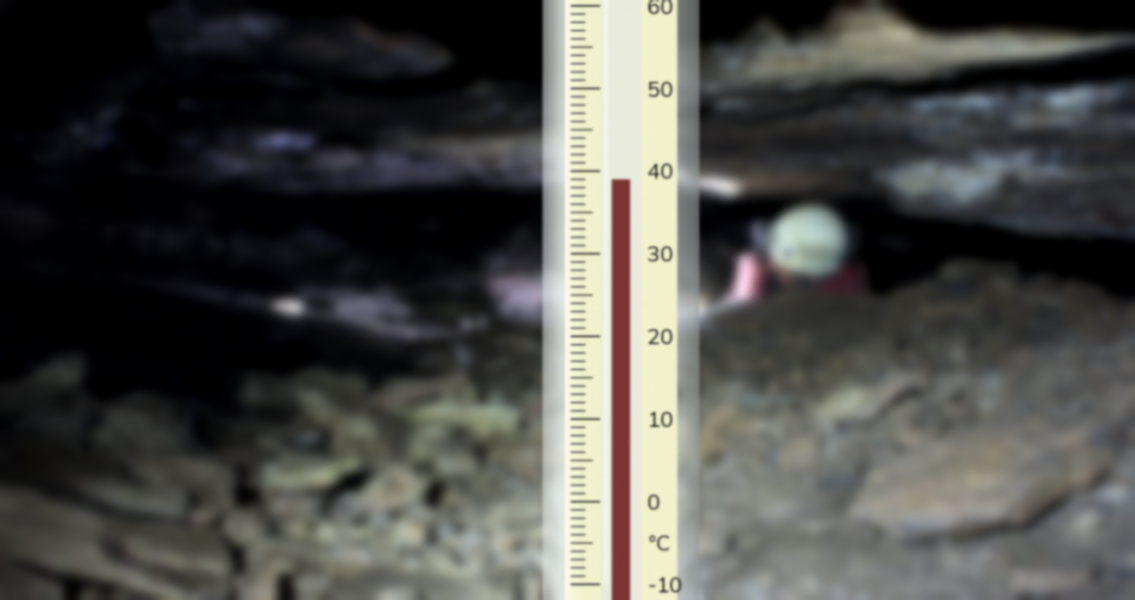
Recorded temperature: 39 °C
